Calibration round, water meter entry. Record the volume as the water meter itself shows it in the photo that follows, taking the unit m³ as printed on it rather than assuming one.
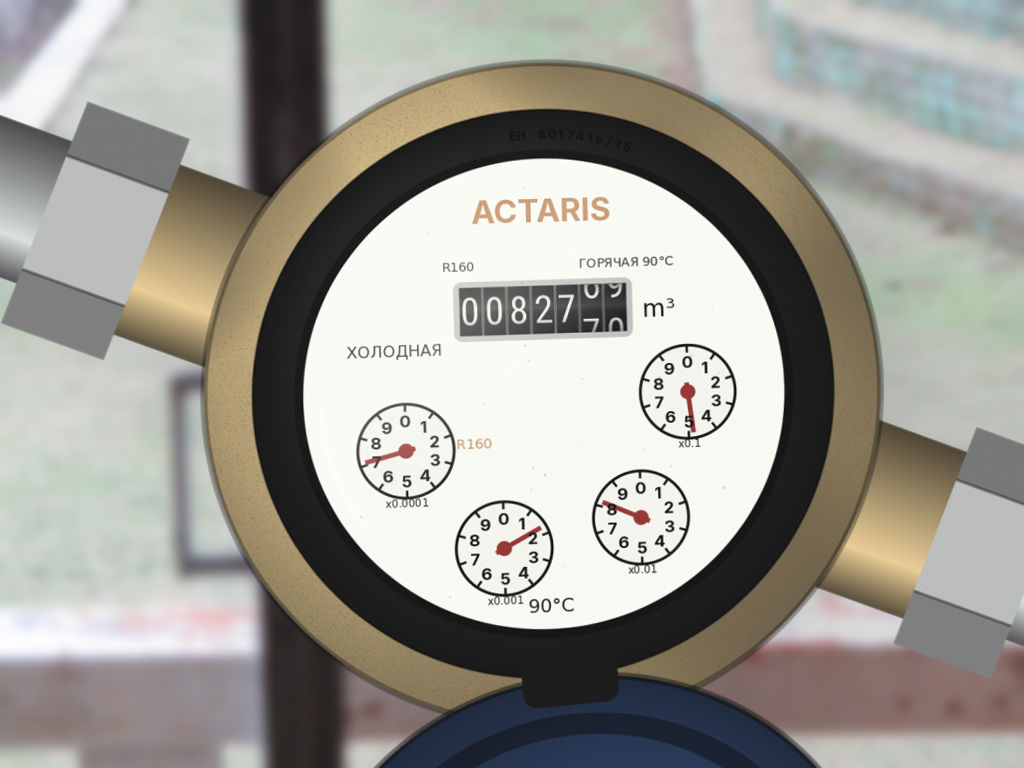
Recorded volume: 82769.4817 m³
